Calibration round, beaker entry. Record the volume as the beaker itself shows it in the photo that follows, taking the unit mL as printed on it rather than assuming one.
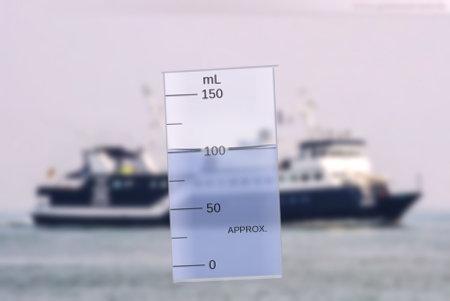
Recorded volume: 100 mL
